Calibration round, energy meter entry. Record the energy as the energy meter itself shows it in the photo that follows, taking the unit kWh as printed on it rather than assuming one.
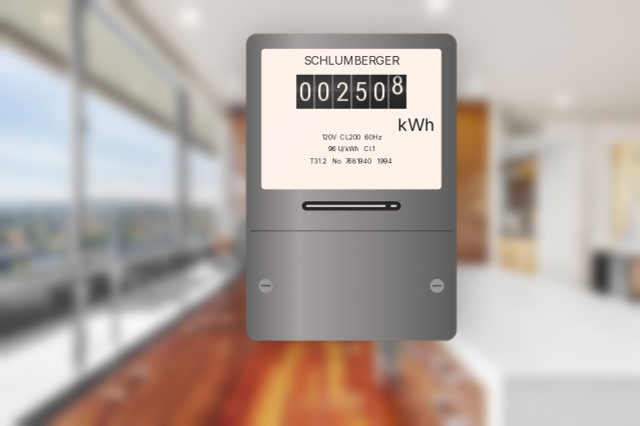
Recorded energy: 2508 kWh
